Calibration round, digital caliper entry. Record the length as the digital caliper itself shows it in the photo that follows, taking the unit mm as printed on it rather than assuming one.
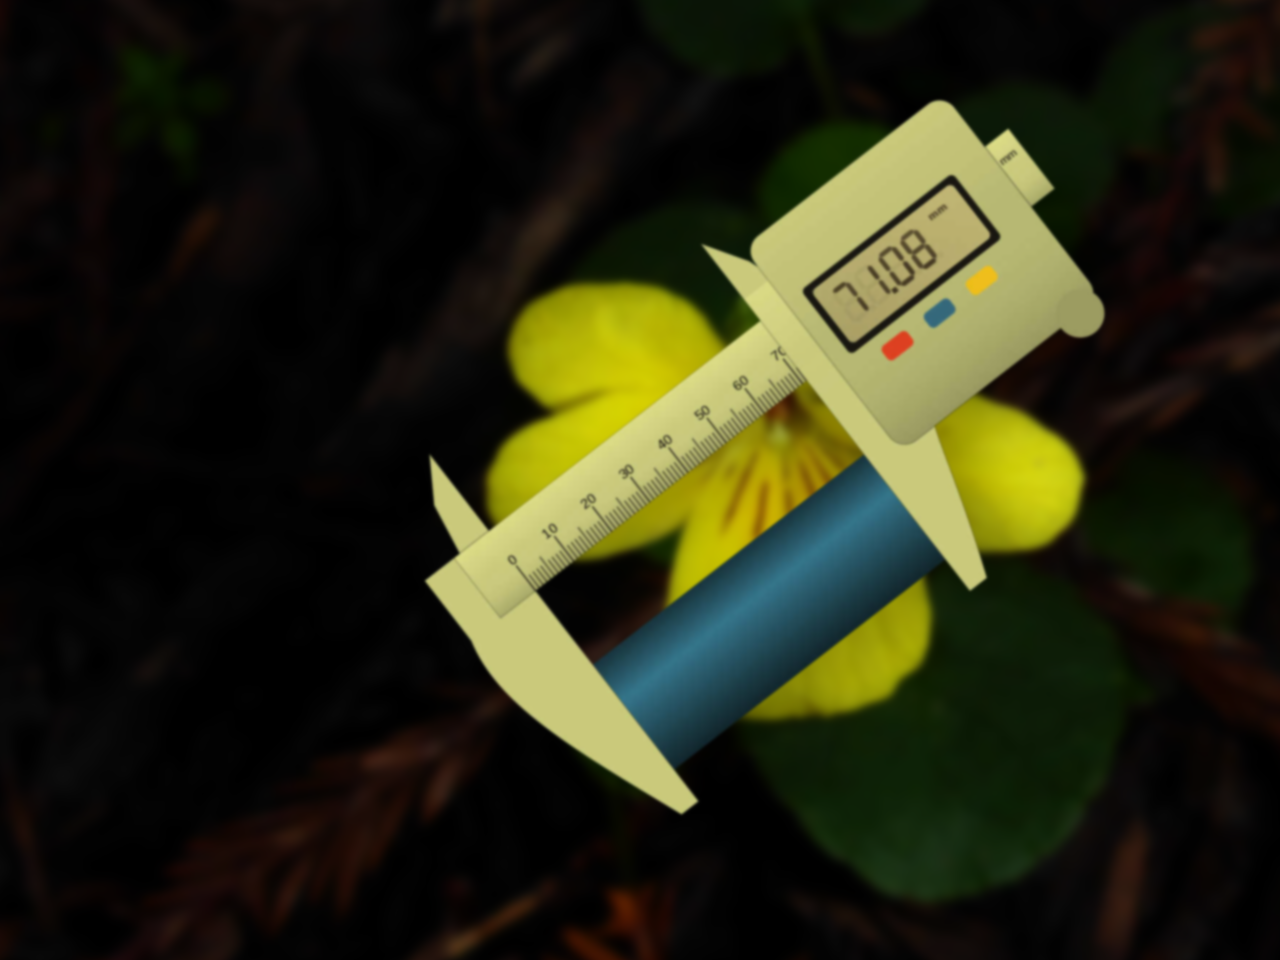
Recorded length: 71.08 mm
